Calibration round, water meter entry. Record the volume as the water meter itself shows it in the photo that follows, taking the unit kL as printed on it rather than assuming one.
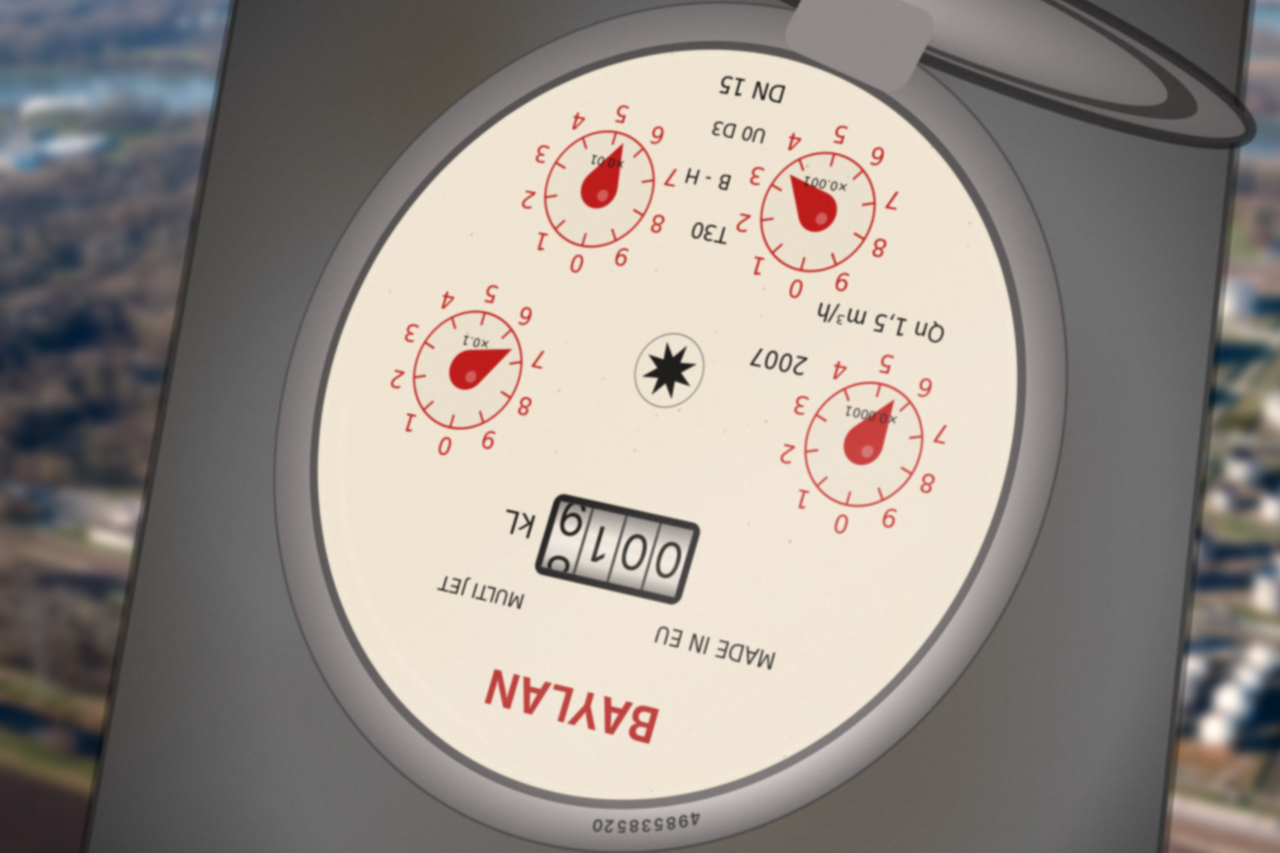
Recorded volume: 18.6535 kL
